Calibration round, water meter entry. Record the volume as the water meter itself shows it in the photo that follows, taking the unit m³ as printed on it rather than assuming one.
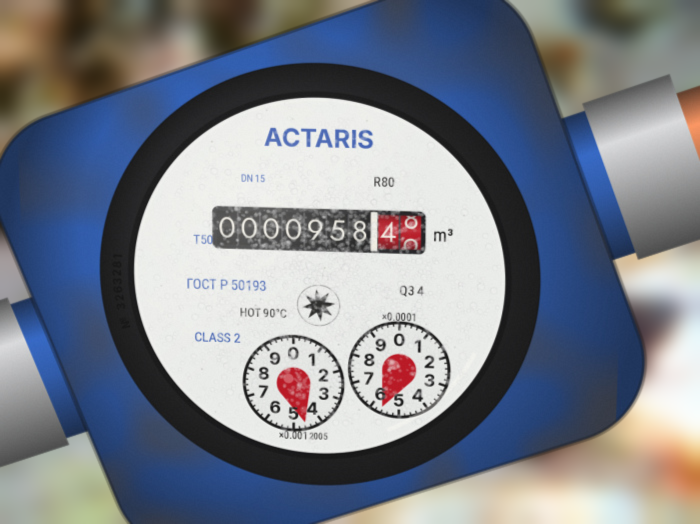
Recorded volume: 958.4845 m³
